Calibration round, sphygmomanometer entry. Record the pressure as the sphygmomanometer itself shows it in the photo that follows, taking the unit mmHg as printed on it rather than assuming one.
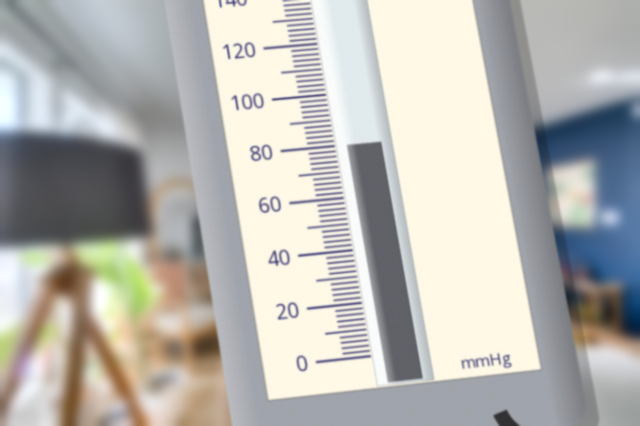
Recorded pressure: 80 mmHg
